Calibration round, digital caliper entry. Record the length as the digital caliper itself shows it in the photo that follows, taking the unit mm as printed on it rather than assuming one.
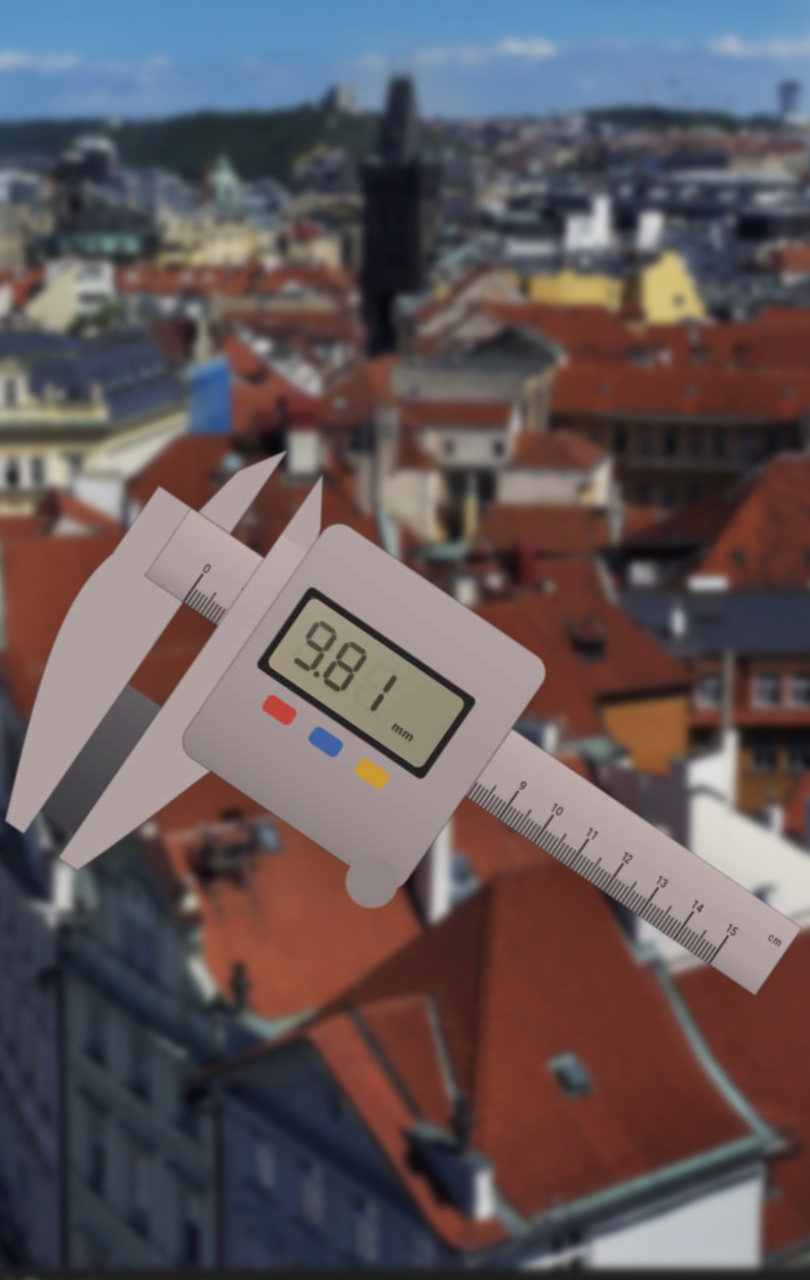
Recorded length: 9.81 mm
